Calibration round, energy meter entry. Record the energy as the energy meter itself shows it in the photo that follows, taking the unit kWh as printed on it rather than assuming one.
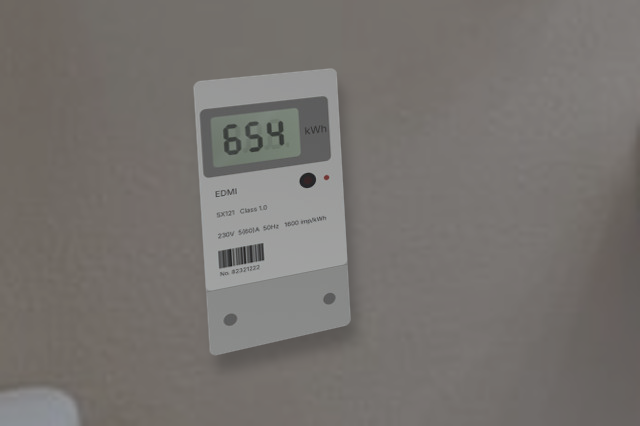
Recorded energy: 654 kWh
